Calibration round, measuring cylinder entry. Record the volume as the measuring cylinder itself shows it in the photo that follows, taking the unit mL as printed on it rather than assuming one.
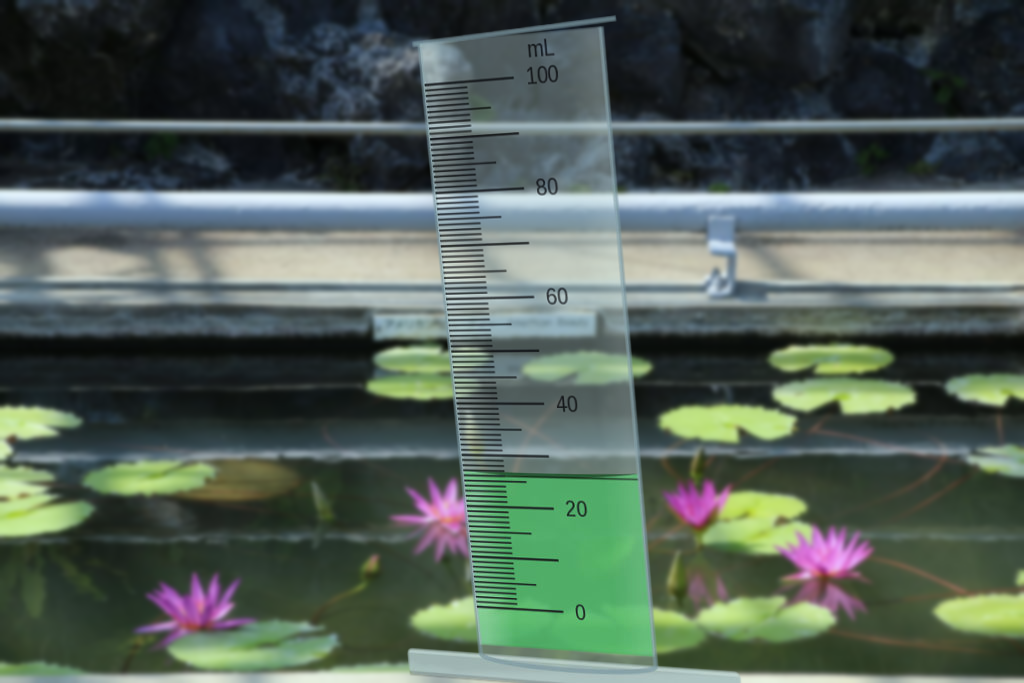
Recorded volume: 26 mL
